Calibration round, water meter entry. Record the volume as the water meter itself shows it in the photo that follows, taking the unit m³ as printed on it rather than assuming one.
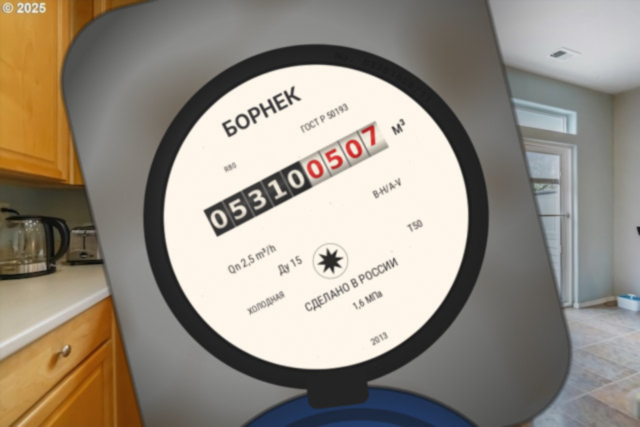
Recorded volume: 5310.0507 m³
